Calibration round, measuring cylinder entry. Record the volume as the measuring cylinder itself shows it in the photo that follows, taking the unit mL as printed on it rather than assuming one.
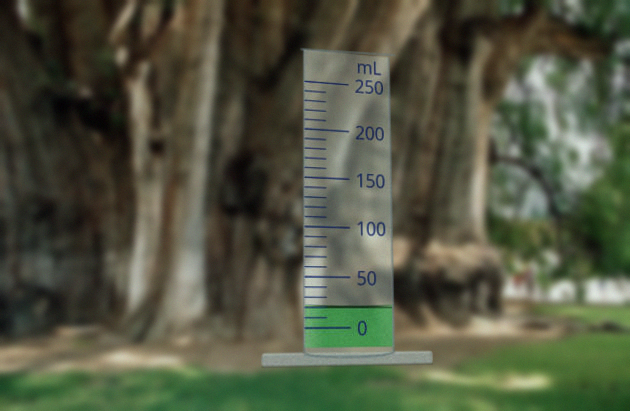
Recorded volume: 20 mL
